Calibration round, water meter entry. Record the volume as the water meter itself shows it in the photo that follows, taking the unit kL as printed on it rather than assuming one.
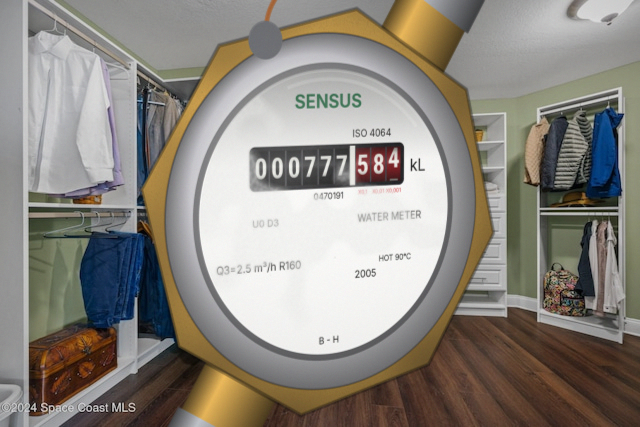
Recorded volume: 777.584 kL
